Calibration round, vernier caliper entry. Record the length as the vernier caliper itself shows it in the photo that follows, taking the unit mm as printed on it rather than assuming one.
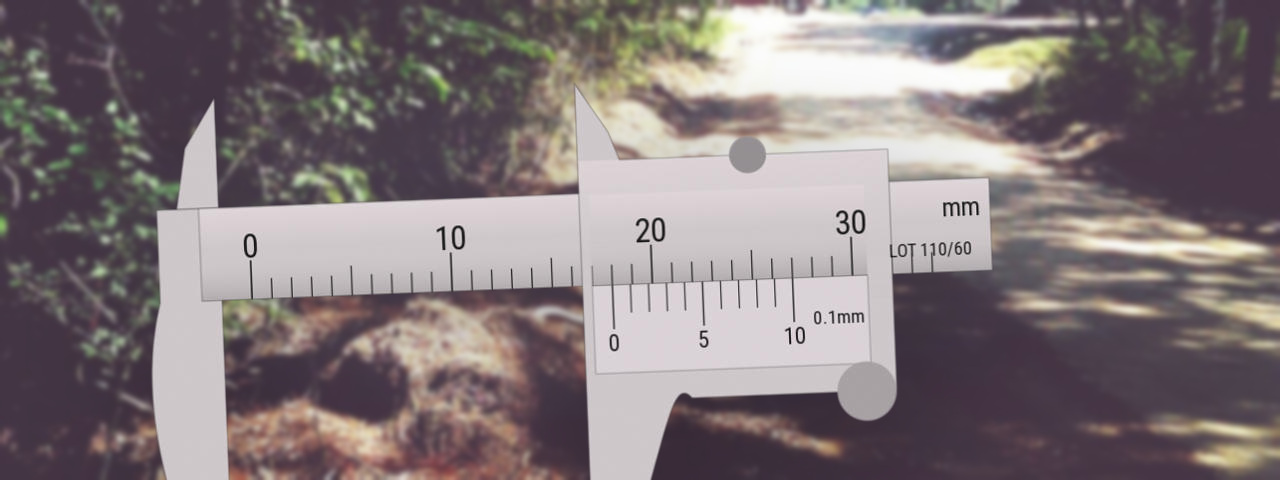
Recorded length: 18.0 mm
